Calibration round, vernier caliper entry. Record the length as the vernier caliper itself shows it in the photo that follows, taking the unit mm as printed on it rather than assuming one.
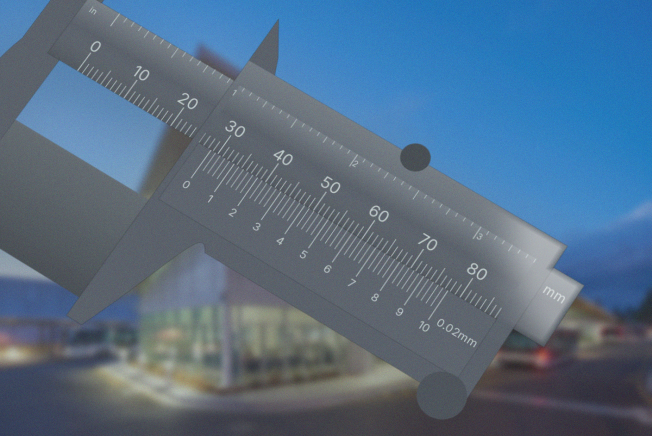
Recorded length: 28.6 mm
